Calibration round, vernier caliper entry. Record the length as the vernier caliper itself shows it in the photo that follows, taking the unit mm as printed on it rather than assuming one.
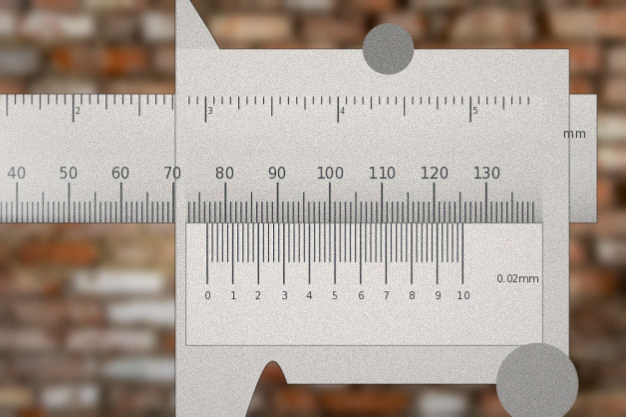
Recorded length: 76.5 mm
